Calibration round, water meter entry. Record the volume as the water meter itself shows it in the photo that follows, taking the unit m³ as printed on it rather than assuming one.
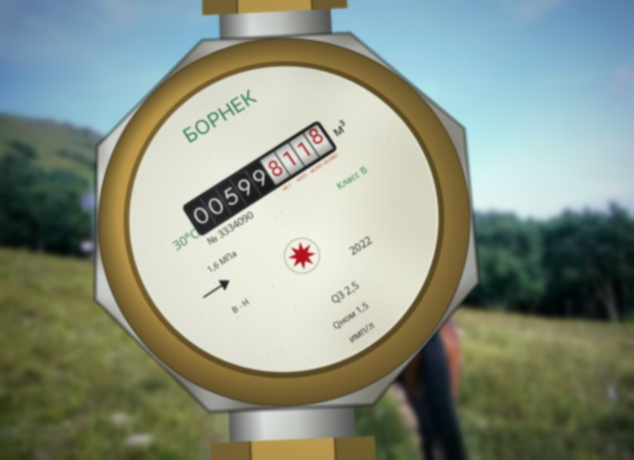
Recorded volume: 599.8118 m³
